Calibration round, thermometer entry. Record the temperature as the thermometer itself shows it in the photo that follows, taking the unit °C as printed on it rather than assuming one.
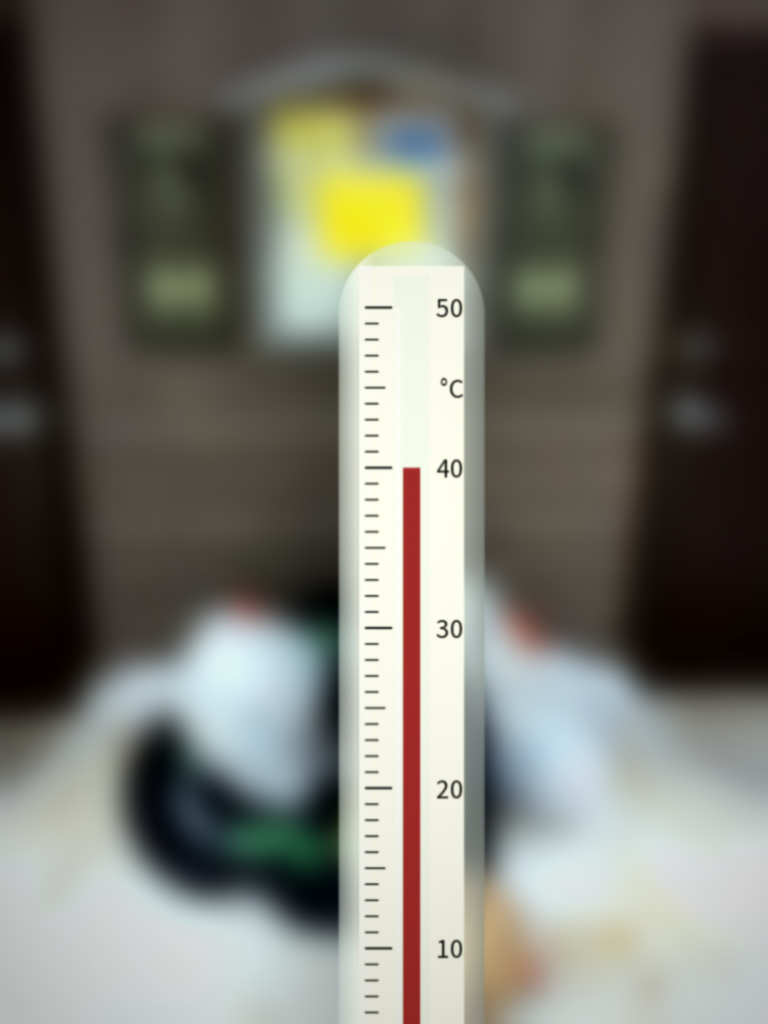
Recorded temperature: 40 °C
